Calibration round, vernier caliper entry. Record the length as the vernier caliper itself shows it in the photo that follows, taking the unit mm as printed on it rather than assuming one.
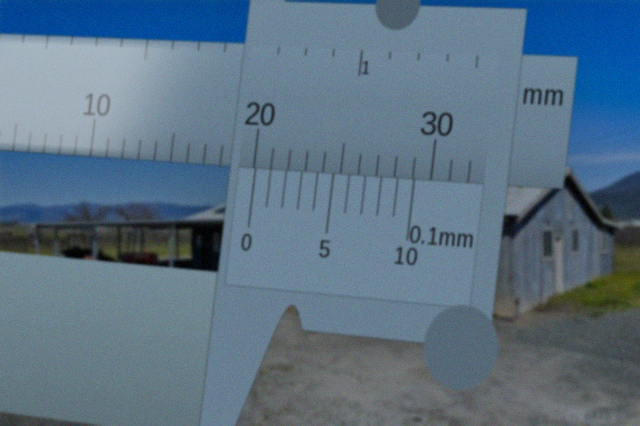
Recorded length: 20.1 mm
